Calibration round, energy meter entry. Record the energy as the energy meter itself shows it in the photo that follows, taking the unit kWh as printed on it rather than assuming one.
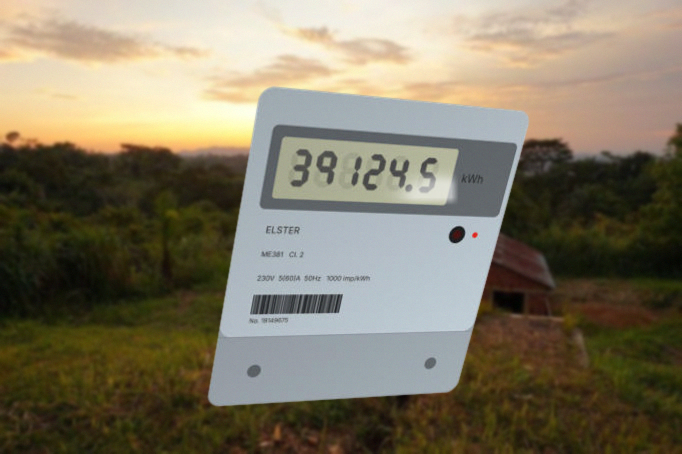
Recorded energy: 39124.5 kWh
